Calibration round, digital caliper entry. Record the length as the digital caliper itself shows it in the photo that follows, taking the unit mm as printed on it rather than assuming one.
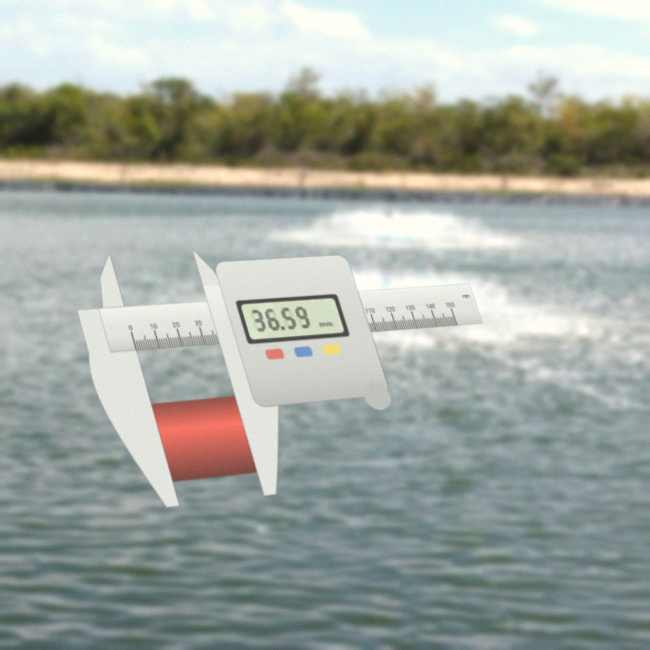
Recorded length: 36.59 mm
